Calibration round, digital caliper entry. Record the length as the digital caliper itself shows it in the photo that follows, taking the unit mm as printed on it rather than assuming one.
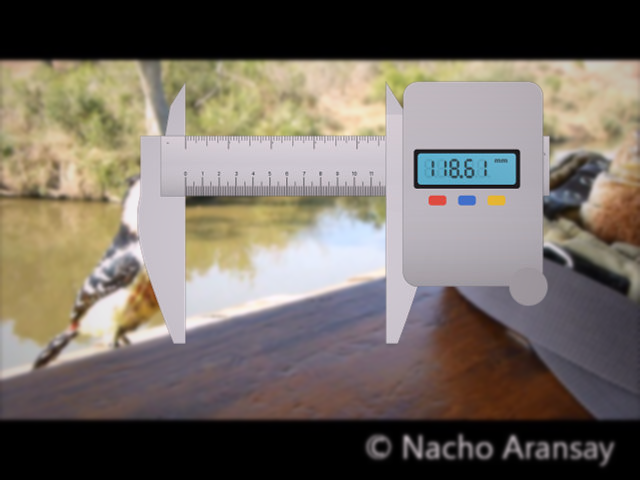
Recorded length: 118.61 mm
